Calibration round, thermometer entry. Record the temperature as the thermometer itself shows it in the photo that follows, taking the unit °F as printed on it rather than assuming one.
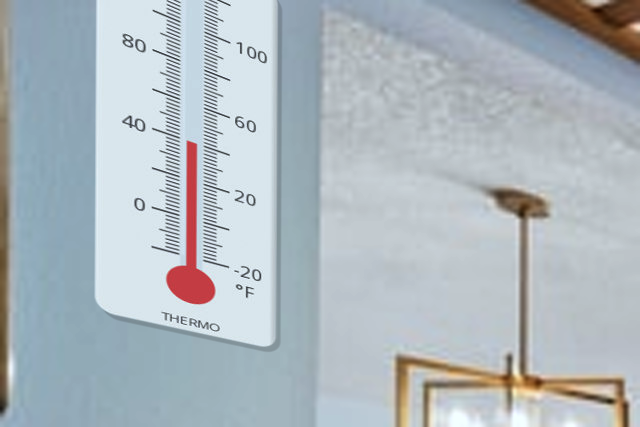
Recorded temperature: 40 °F
